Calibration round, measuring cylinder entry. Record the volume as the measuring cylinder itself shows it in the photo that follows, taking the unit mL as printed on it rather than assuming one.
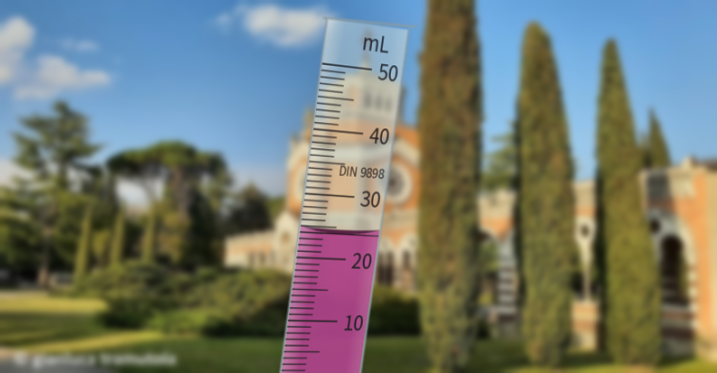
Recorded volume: 24 mL
